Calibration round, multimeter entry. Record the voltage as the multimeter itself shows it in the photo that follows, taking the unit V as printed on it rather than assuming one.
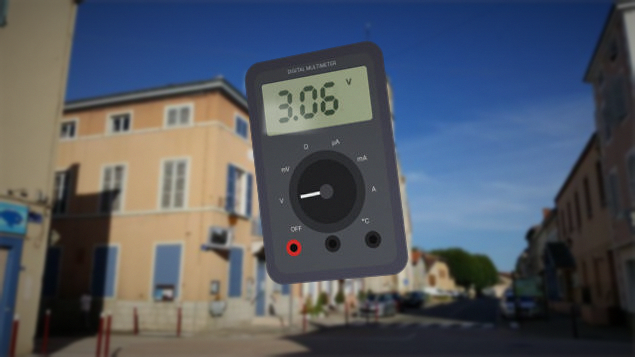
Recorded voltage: 3.06 V
